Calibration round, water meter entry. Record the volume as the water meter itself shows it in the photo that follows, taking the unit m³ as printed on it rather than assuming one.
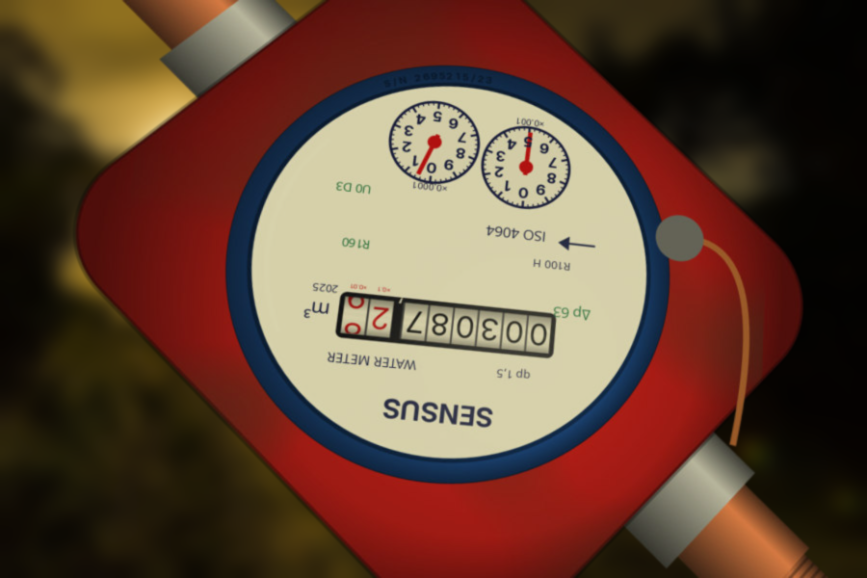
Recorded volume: 3087.2850 m³
